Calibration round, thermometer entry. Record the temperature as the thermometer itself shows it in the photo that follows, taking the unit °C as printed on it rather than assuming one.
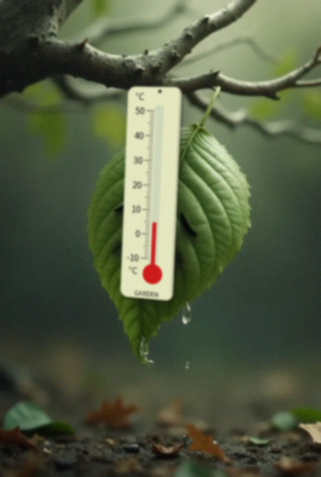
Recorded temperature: 5 °C
